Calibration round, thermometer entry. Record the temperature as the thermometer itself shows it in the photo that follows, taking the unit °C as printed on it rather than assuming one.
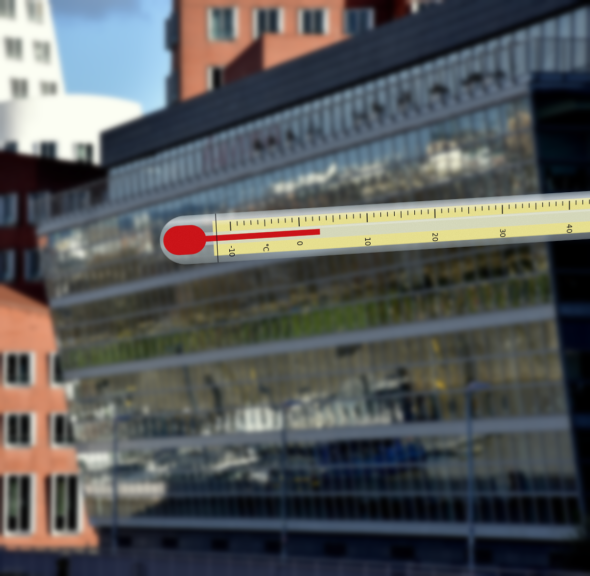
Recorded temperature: 3 °C
